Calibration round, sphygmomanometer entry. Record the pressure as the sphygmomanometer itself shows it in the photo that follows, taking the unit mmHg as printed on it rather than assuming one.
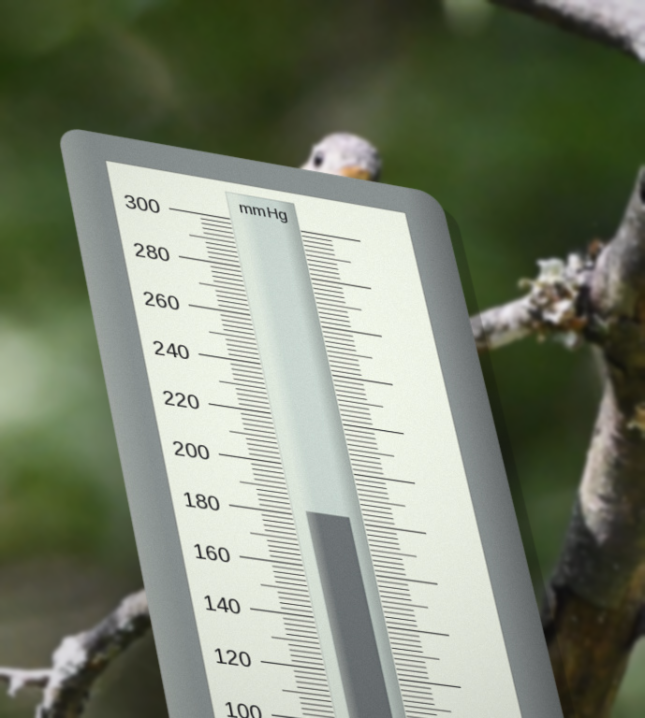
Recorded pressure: 182 mmHg
